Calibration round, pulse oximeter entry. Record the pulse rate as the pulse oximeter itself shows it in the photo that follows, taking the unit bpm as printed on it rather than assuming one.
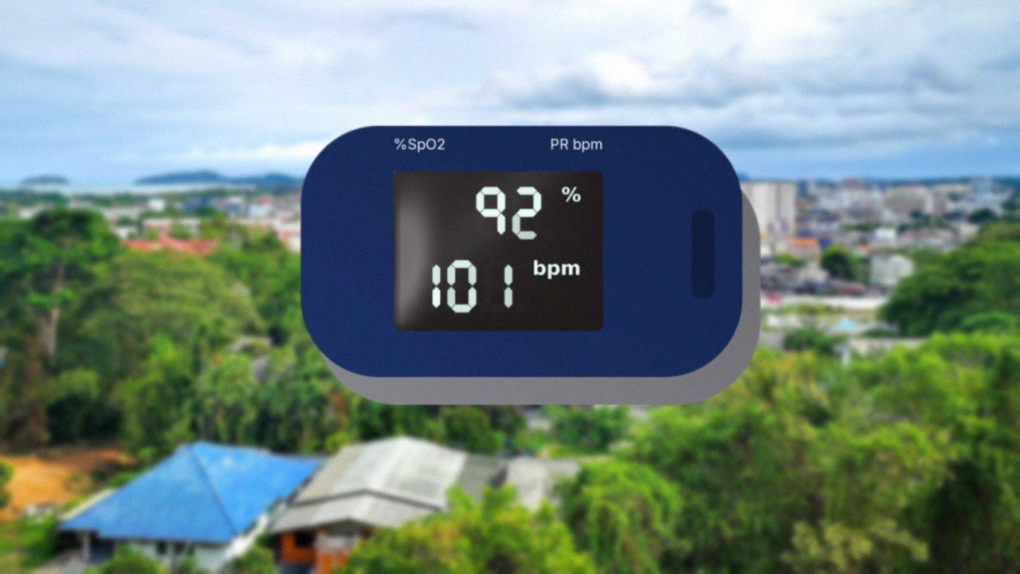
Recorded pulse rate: 101 bpm
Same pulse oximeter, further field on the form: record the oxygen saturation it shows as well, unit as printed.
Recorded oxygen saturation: 92 %
